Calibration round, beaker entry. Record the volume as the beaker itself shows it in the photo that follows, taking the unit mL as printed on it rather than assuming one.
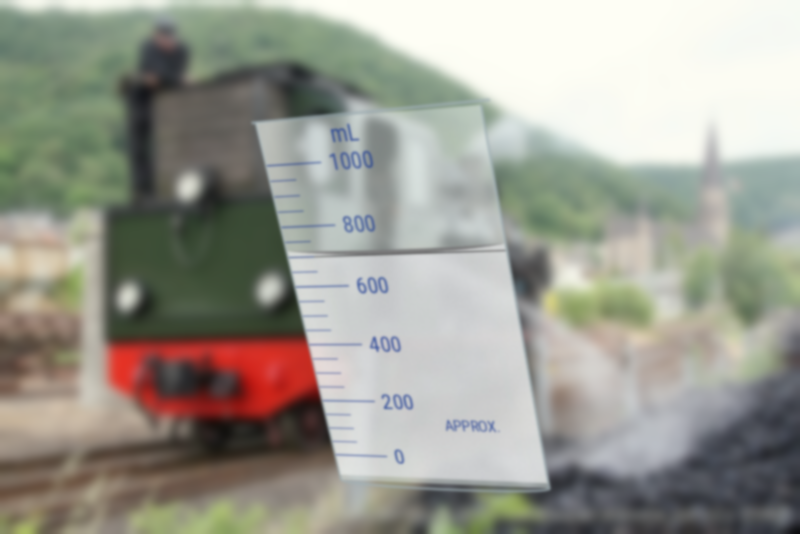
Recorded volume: 700 mL
